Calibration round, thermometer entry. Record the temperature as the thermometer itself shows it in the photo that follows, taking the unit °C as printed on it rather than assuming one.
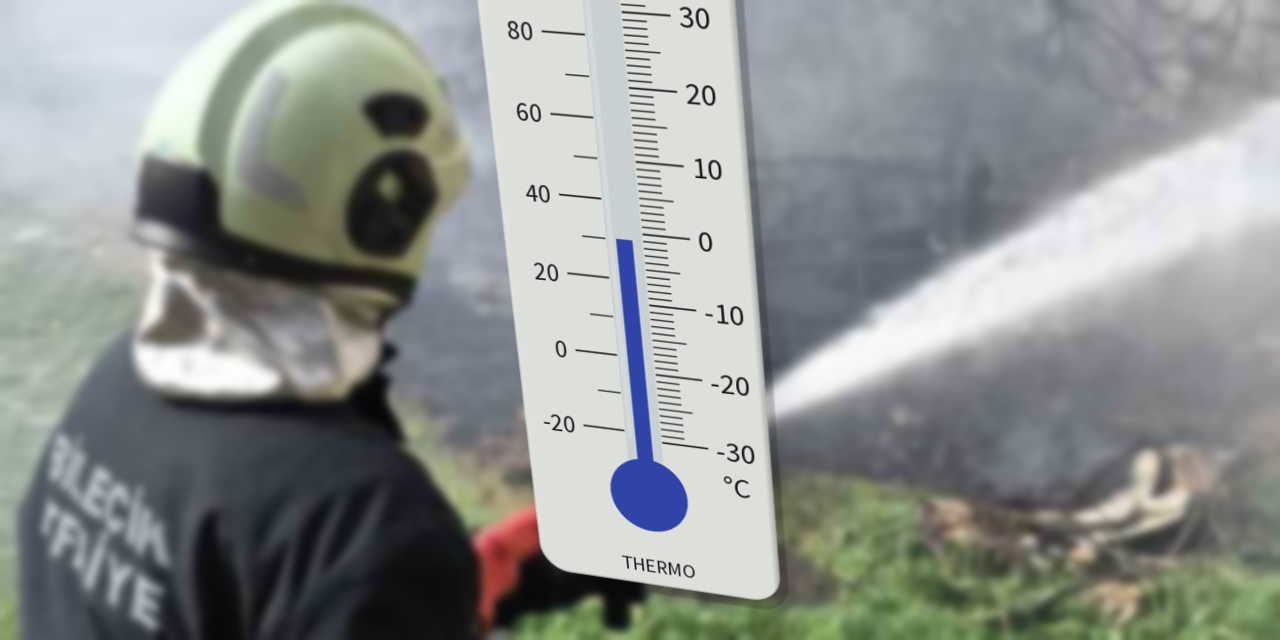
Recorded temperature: -1 °C
